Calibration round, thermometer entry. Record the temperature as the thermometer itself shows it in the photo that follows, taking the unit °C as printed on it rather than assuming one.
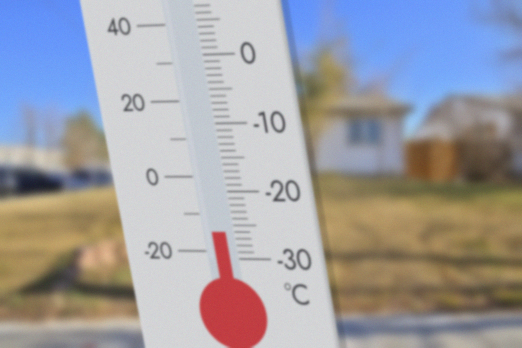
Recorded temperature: -26 °C
